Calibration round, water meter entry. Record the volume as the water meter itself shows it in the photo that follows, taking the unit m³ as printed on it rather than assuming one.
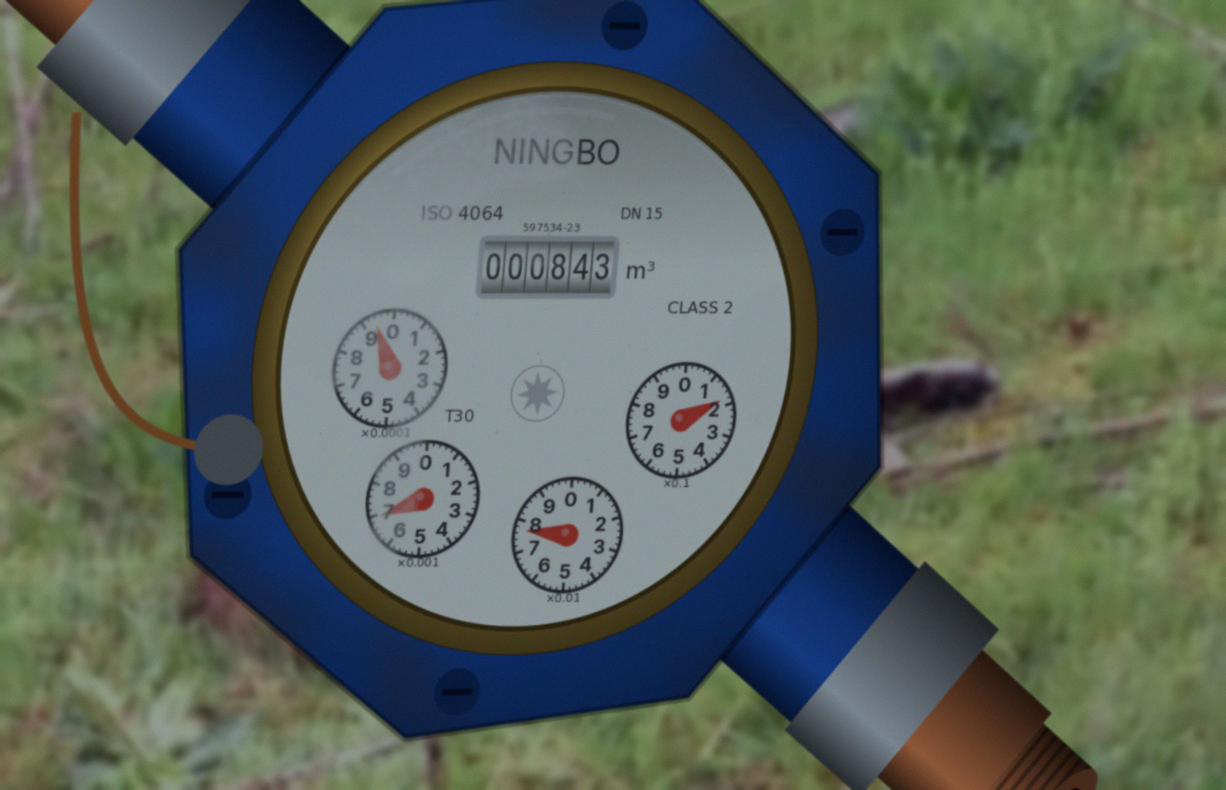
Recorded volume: 843.1769 m³
